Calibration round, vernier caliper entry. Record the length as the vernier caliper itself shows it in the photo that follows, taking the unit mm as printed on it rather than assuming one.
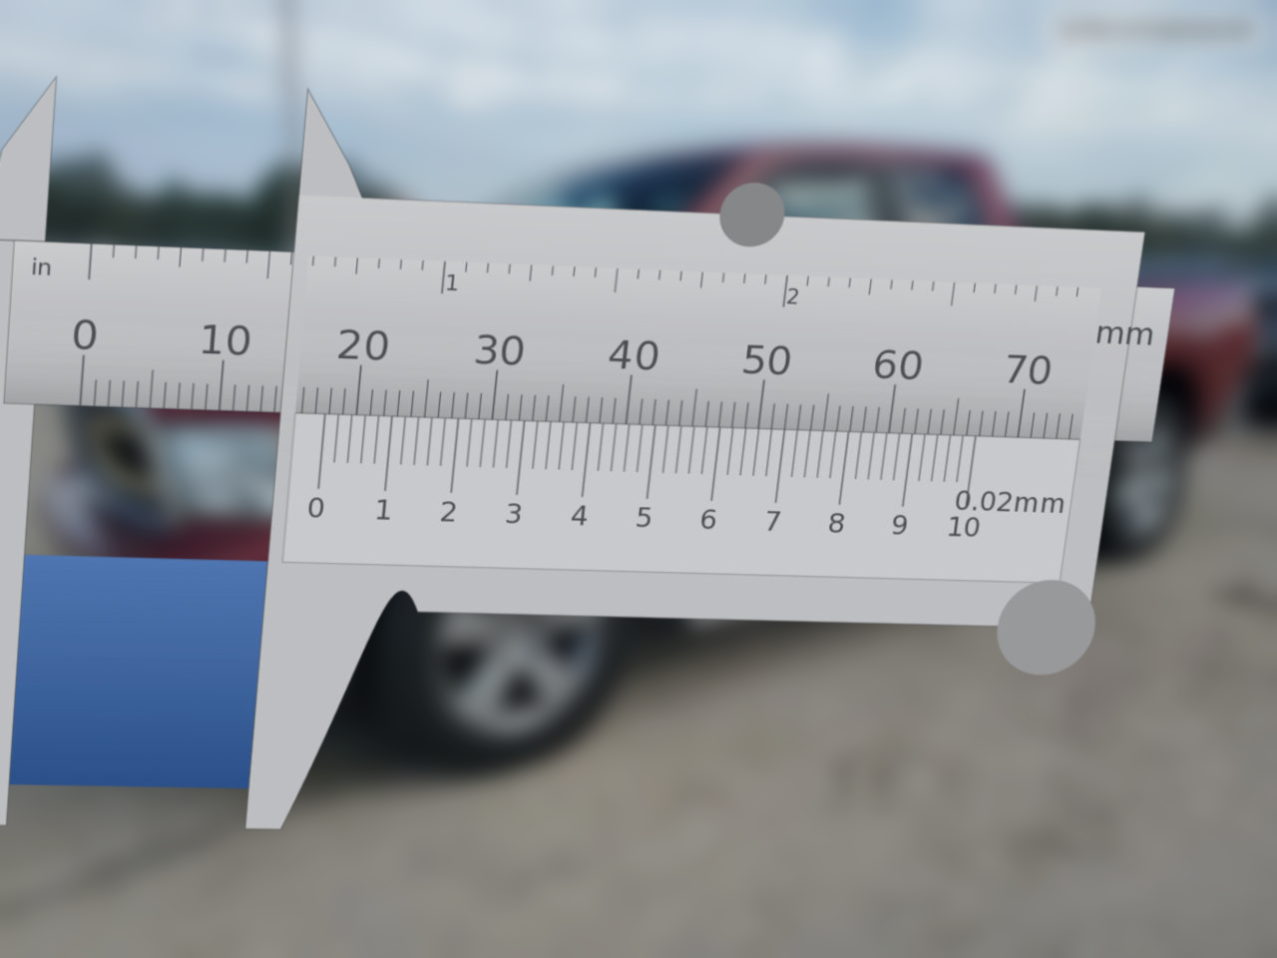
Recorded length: 17.7 mm
